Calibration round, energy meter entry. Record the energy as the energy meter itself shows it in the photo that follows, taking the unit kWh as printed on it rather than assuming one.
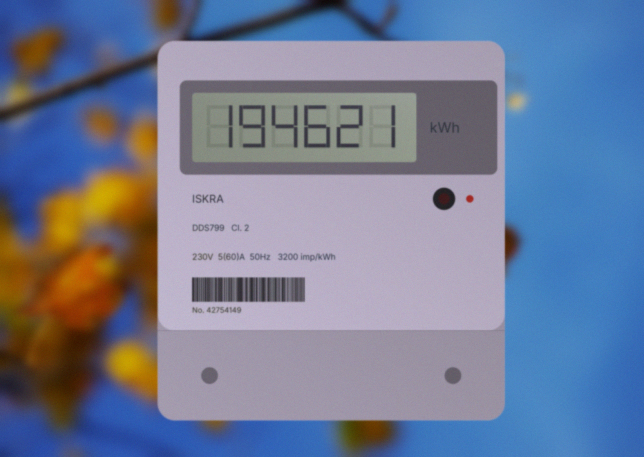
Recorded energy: 194621 kWh
